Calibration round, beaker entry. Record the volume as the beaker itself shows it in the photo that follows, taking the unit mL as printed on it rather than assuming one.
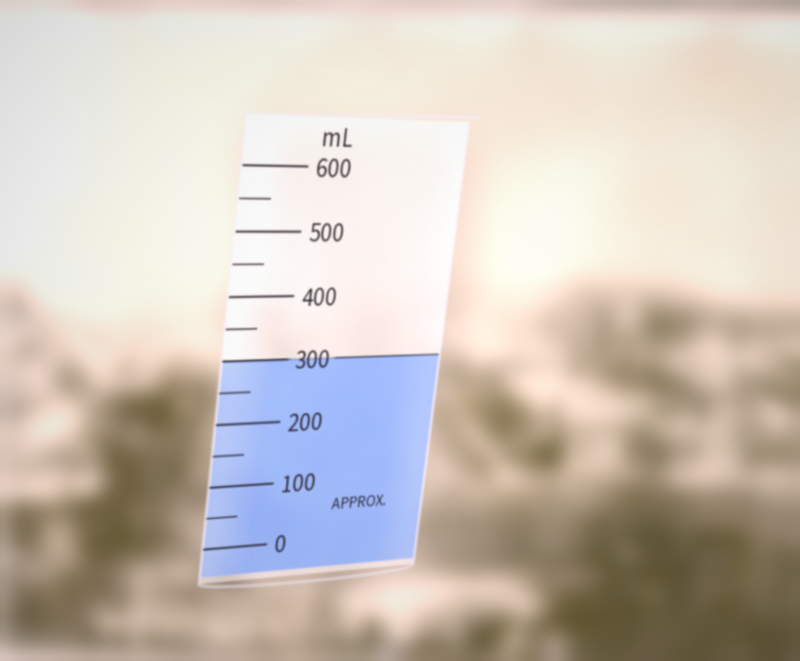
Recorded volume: 300 mL
